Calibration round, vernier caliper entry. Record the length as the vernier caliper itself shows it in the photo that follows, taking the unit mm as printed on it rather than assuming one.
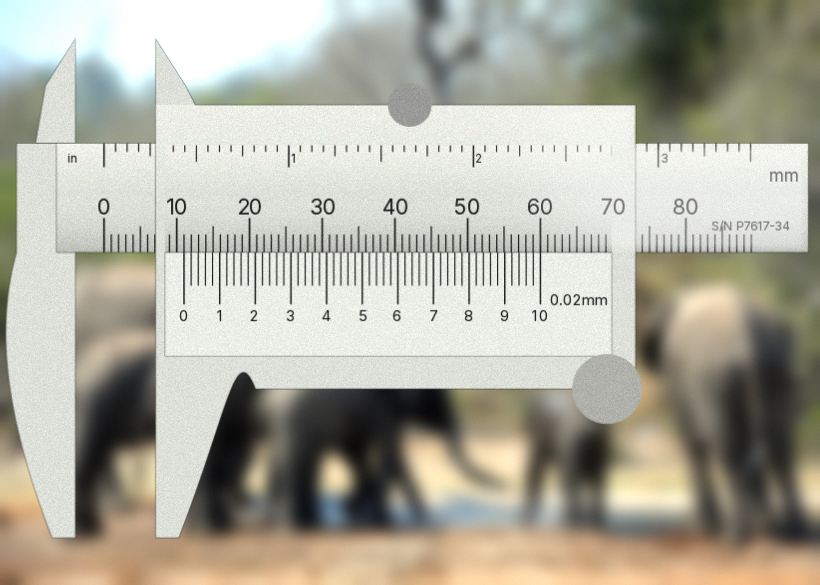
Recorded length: 11.0 mm
